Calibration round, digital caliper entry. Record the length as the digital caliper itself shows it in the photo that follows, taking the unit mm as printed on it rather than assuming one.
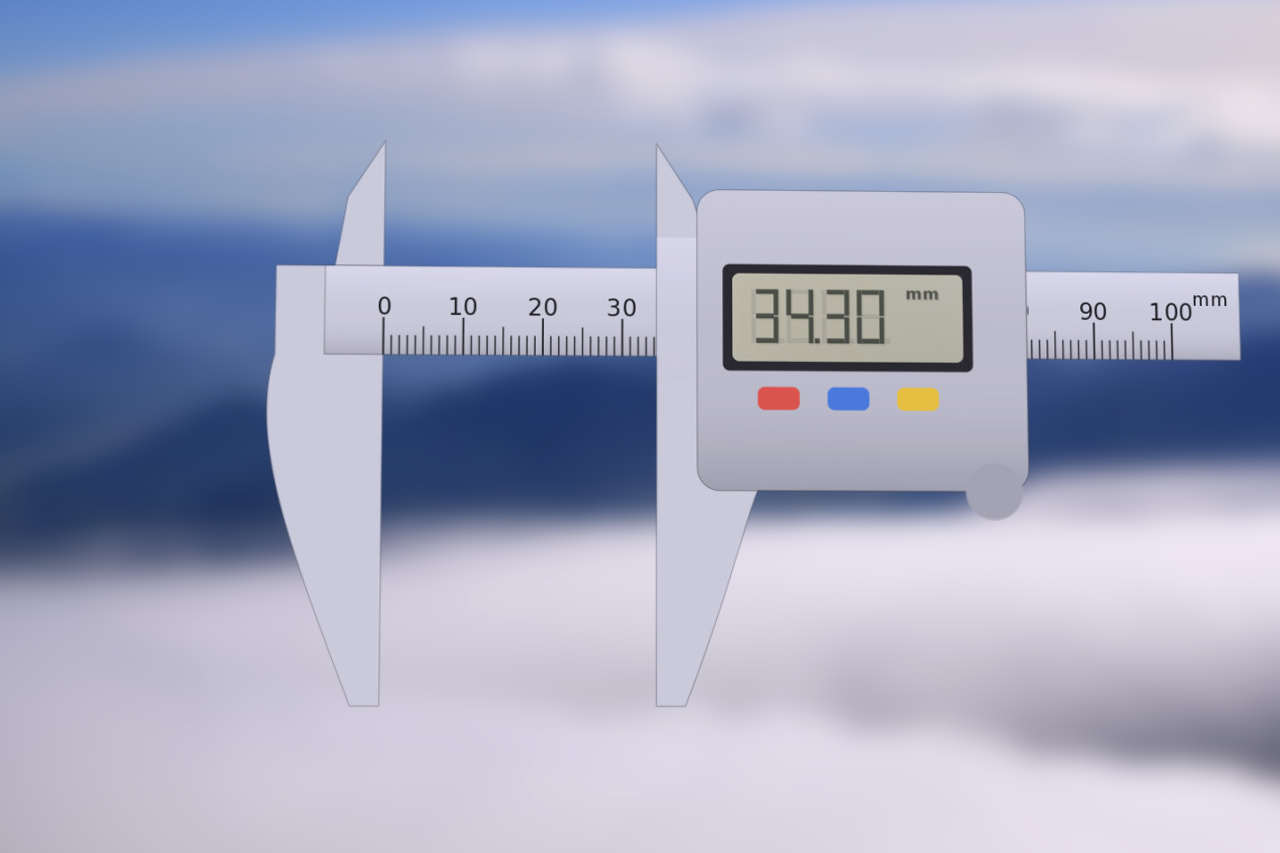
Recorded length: 34.30 mm
